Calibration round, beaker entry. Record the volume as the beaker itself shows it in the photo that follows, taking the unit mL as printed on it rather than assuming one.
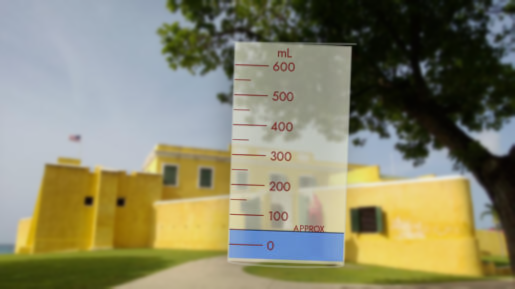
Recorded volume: 50 mL
